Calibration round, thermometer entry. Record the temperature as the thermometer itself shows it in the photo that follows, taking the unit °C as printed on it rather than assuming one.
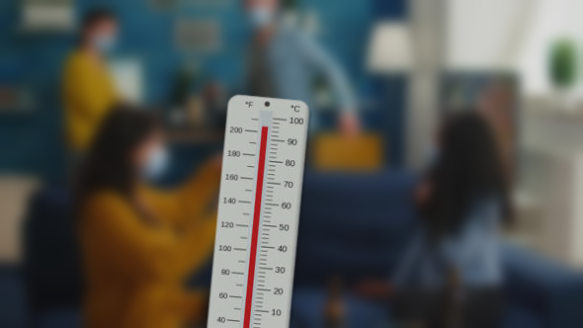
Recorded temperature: 96 °C
